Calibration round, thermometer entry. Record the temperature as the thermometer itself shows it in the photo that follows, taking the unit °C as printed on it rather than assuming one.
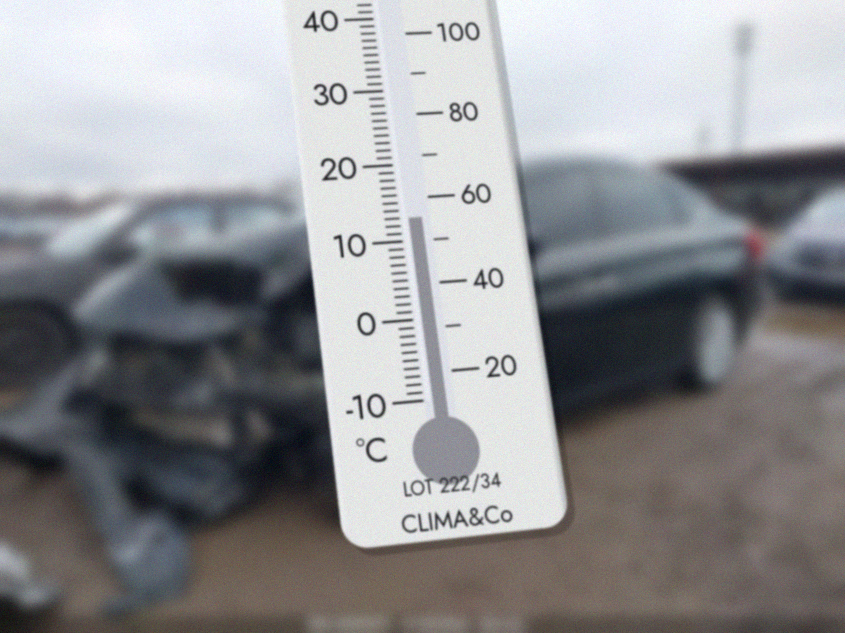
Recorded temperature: 13 °C
